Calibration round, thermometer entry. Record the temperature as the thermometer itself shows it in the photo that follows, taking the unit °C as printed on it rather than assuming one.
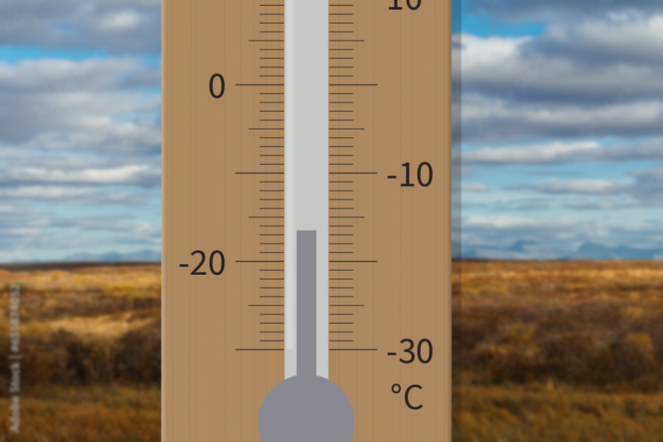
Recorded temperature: -16.5 °C
